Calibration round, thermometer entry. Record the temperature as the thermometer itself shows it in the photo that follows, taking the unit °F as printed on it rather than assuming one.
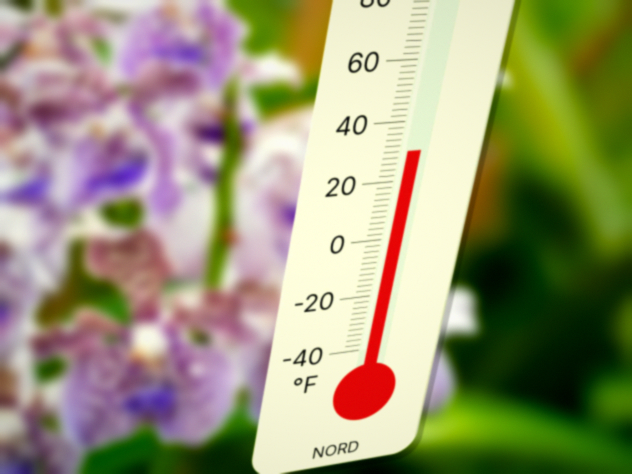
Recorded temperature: 30 °F
